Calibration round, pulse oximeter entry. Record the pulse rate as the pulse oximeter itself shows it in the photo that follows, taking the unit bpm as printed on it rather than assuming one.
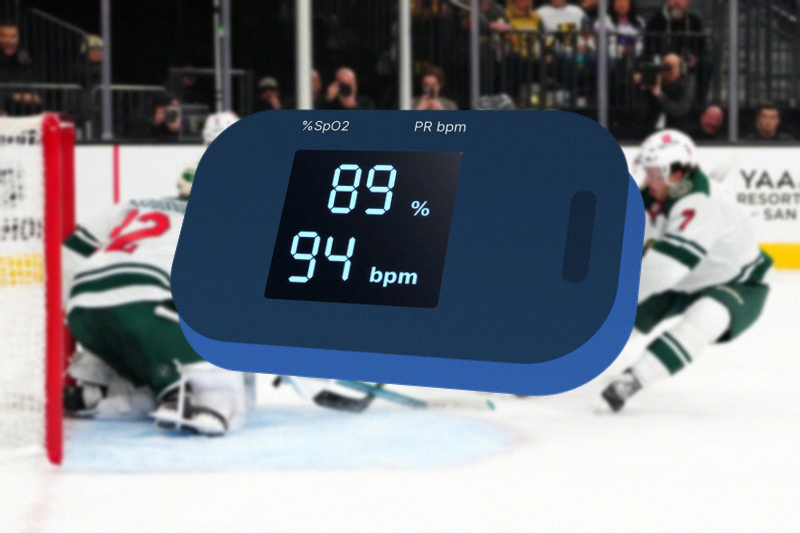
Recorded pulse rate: 94 bpm
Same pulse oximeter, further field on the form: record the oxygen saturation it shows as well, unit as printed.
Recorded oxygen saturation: 89 %
